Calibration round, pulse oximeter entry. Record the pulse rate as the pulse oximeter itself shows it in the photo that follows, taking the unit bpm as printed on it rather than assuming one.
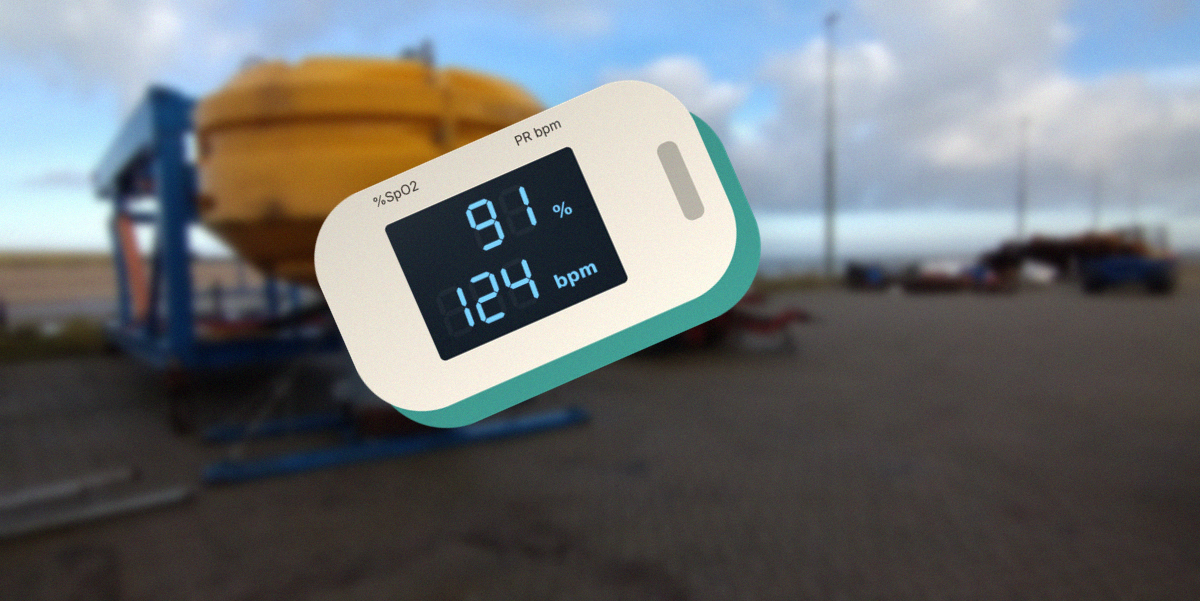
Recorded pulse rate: 124 bpm
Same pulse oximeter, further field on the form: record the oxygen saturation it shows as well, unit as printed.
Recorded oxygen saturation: 91 %
